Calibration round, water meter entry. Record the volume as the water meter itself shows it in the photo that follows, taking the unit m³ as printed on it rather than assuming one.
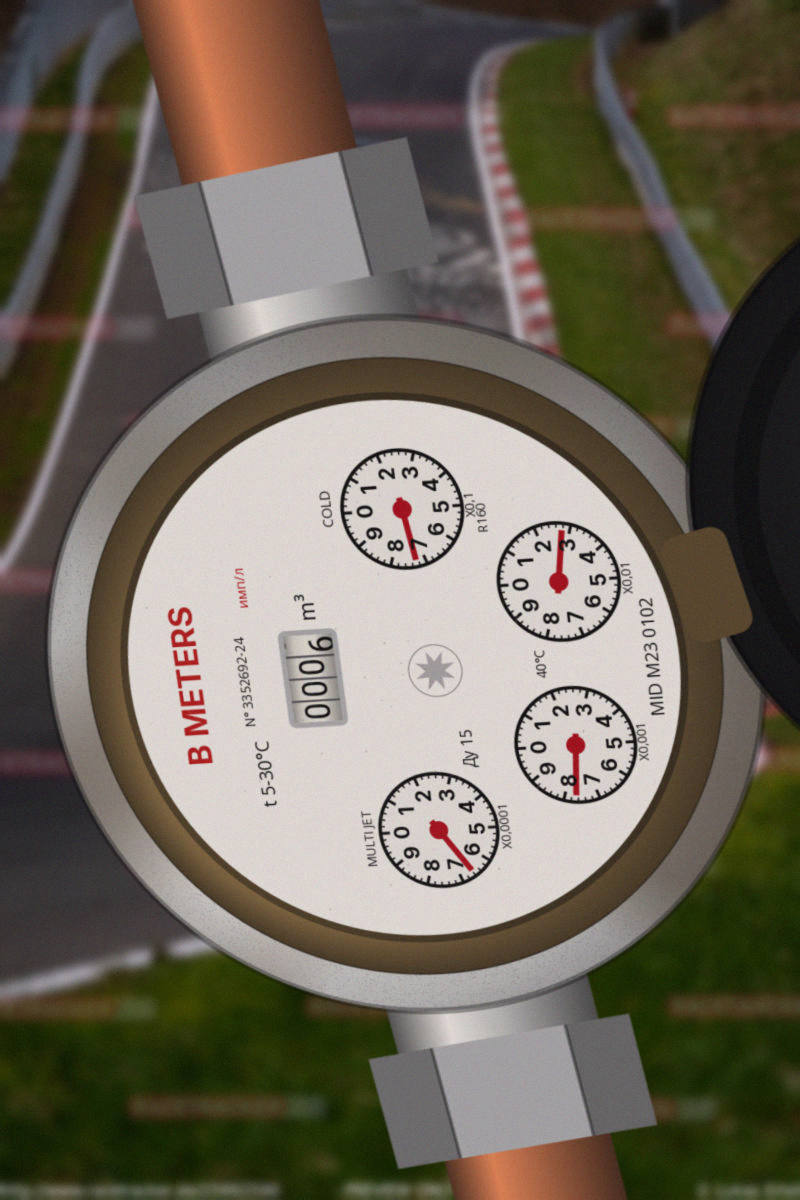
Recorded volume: 5.7276 m³
